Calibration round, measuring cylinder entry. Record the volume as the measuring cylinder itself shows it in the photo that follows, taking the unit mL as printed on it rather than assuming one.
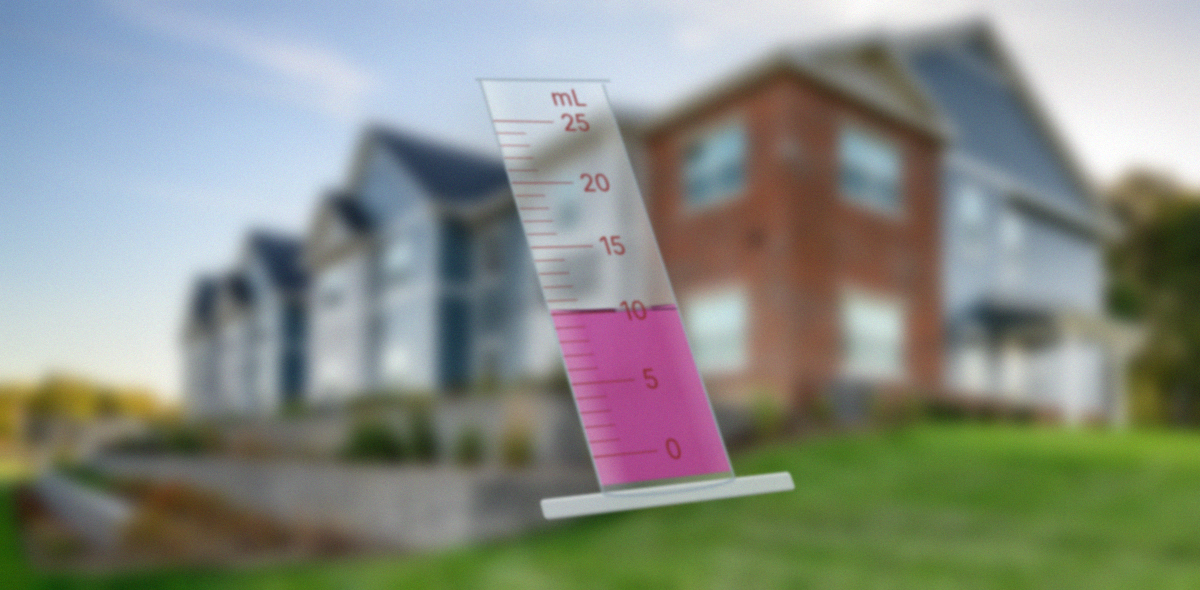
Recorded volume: 10 mL
